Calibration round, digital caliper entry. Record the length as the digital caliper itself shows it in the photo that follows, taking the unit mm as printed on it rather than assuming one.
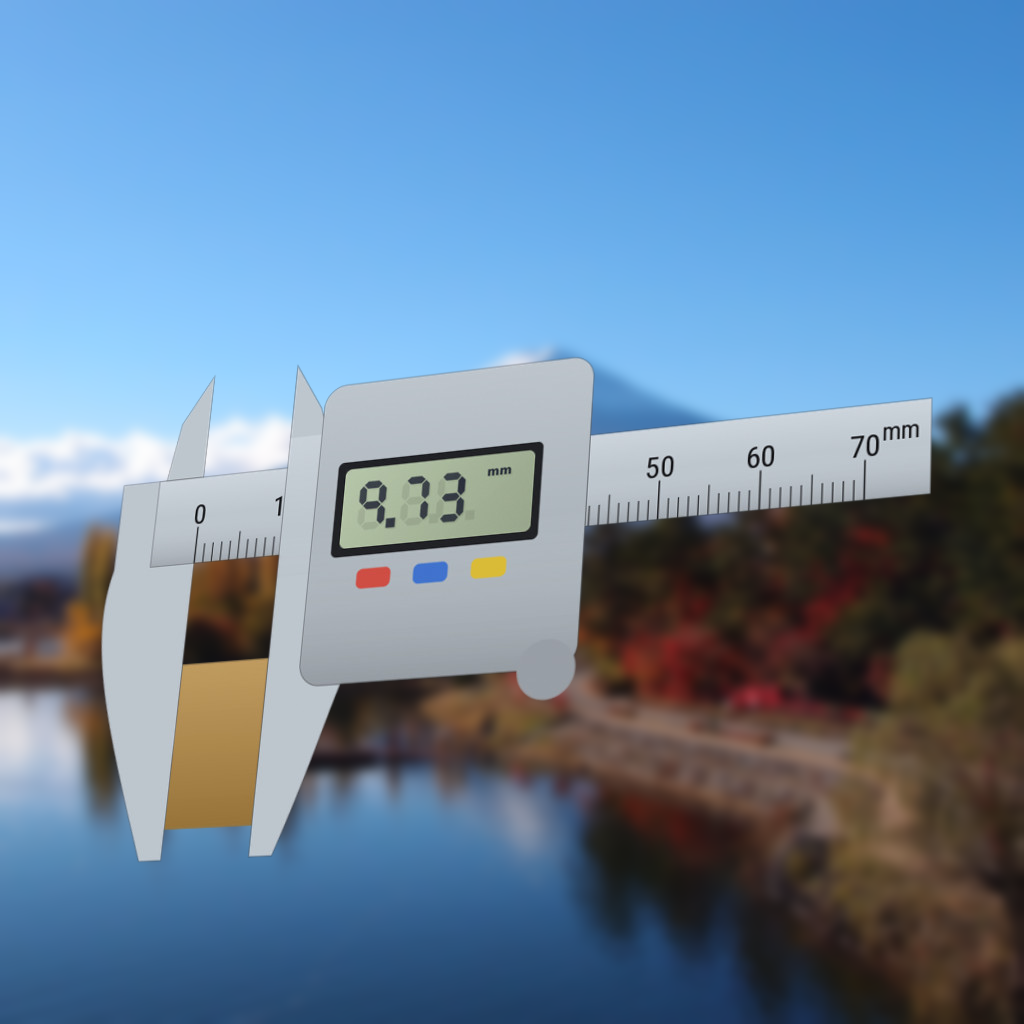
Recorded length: 9.73 mm
